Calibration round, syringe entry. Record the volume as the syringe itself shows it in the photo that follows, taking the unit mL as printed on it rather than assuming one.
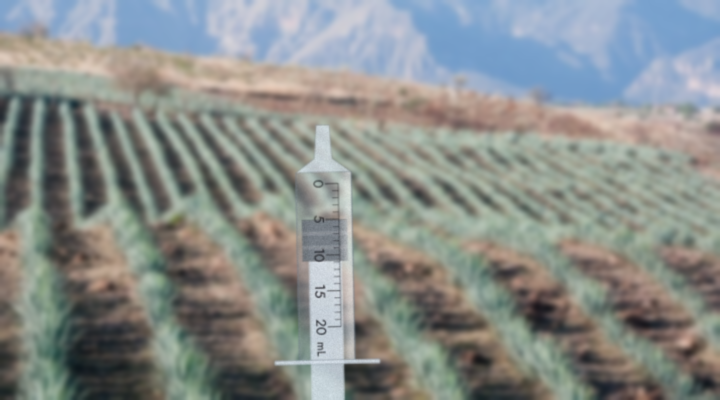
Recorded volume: 5 mL
